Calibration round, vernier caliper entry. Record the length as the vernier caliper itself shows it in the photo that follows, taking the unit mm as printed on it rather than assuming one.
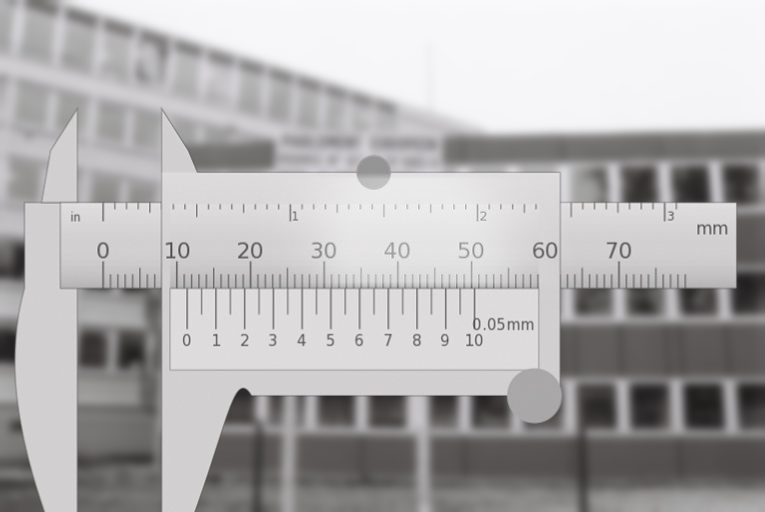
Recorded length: 11.4 mm
